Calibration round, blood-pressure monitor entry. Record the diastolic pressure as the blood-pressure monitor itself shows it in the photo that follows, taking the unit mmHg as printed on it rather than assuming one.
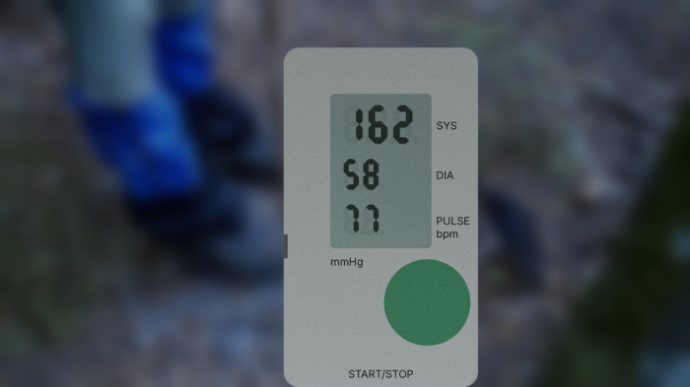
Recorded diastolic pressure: 58 mmHg
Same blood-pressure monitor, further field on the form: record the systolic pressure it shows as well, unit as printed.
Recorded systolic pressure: 162 mmHg
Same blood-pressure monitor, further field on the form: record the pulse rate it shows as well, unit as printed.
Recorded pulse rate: 77 bpm
